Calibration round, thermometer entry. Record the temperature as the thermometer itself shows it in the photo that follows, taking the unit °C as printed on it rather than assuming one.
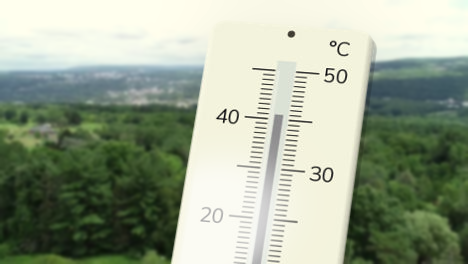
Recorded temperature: 41 °C
